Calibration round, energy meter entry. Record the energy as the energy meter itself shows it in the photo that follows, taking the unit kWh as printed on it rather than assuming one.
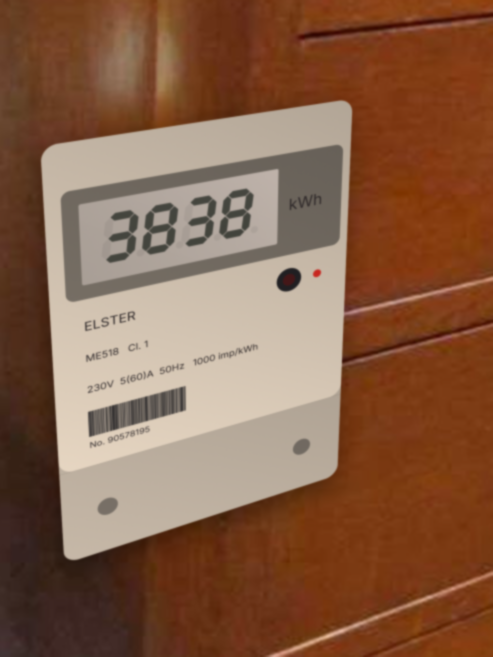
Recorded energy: 3838 kWh
